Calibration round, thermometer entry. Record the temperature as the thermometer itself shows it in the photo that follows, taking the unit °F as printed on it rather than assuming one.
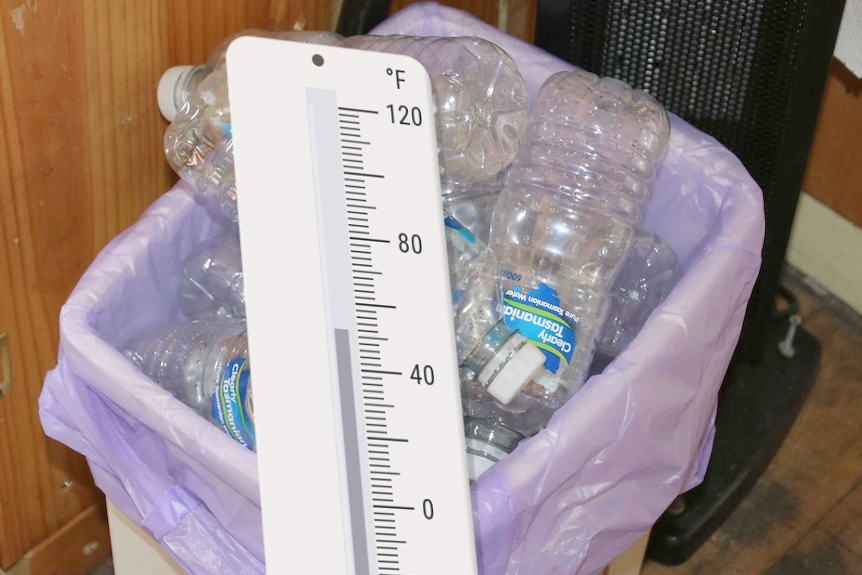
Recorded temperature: 52 °F
